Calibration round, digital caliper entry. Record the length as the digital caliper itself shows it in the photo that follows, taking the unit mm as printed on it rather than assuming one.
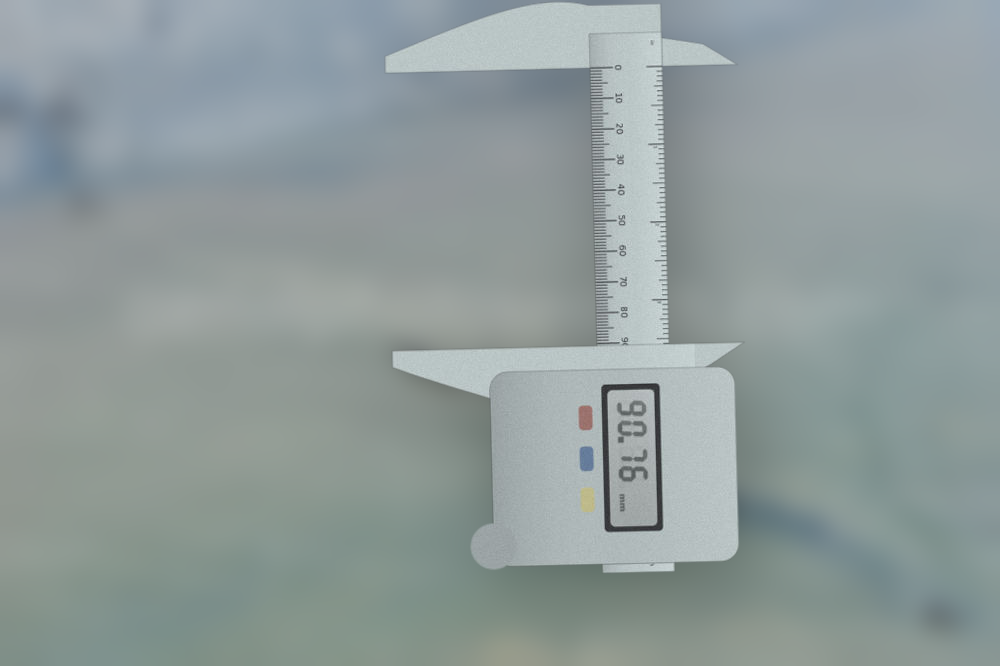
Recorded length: 90.76 mm
